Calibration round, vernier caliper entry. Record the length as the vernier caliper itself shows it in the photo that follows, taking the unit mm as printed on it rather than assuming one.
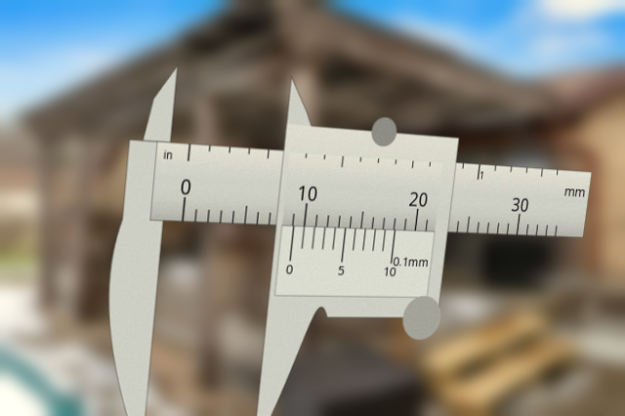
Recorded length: 9.1 mm
